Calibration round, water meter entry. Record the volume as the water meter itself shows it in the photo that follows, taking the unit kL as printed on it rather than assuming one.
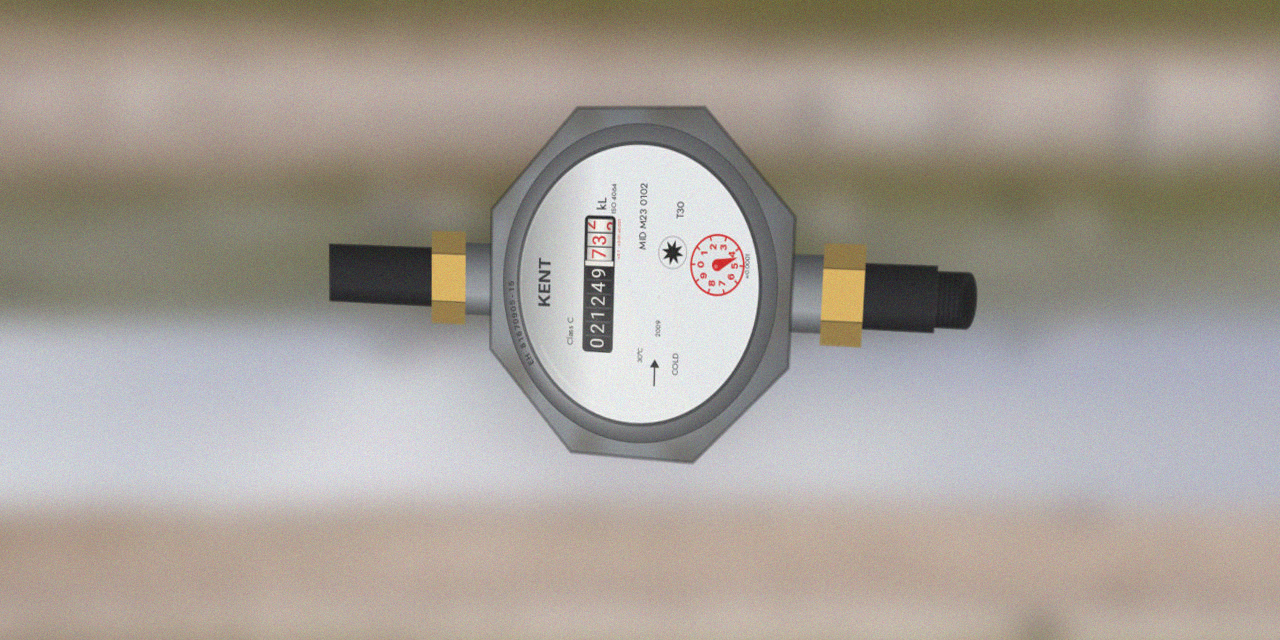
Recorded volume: 21249.7324 kL
